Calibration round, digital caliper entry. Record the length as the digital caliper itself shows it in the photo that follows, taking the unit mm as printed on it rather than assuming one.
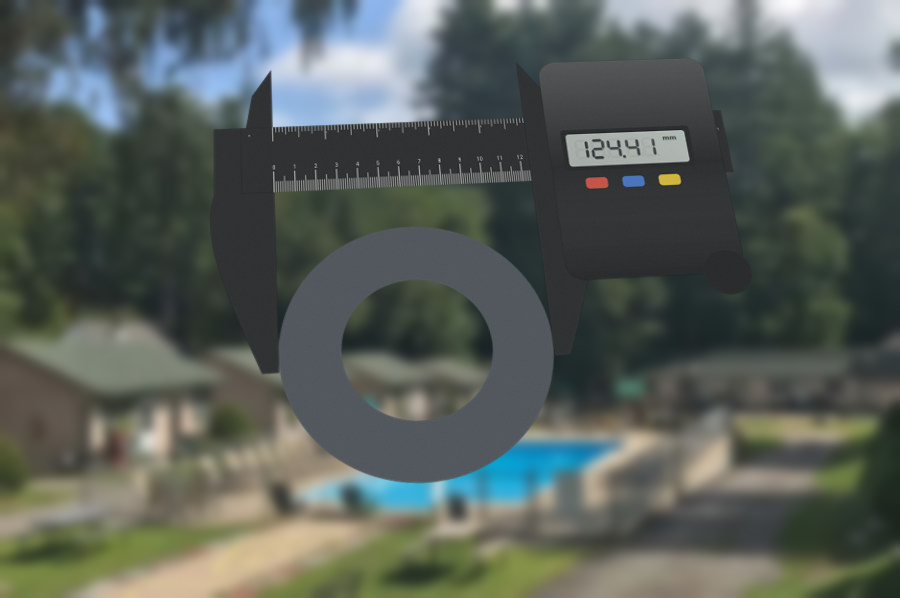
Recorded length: 124.41 mm
